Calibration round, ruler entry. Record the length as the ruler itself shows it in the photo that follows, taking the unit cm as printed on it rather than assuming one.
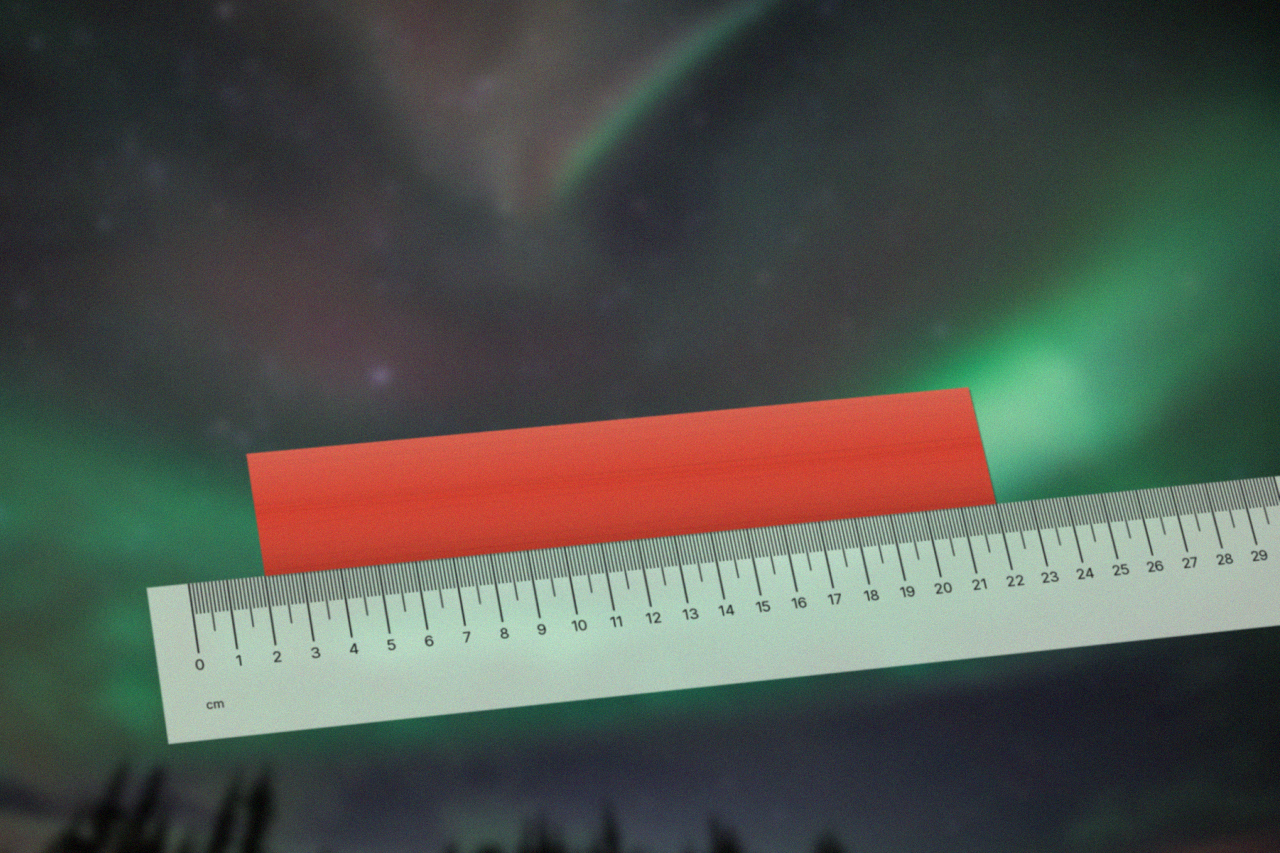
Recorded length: 20 cm
